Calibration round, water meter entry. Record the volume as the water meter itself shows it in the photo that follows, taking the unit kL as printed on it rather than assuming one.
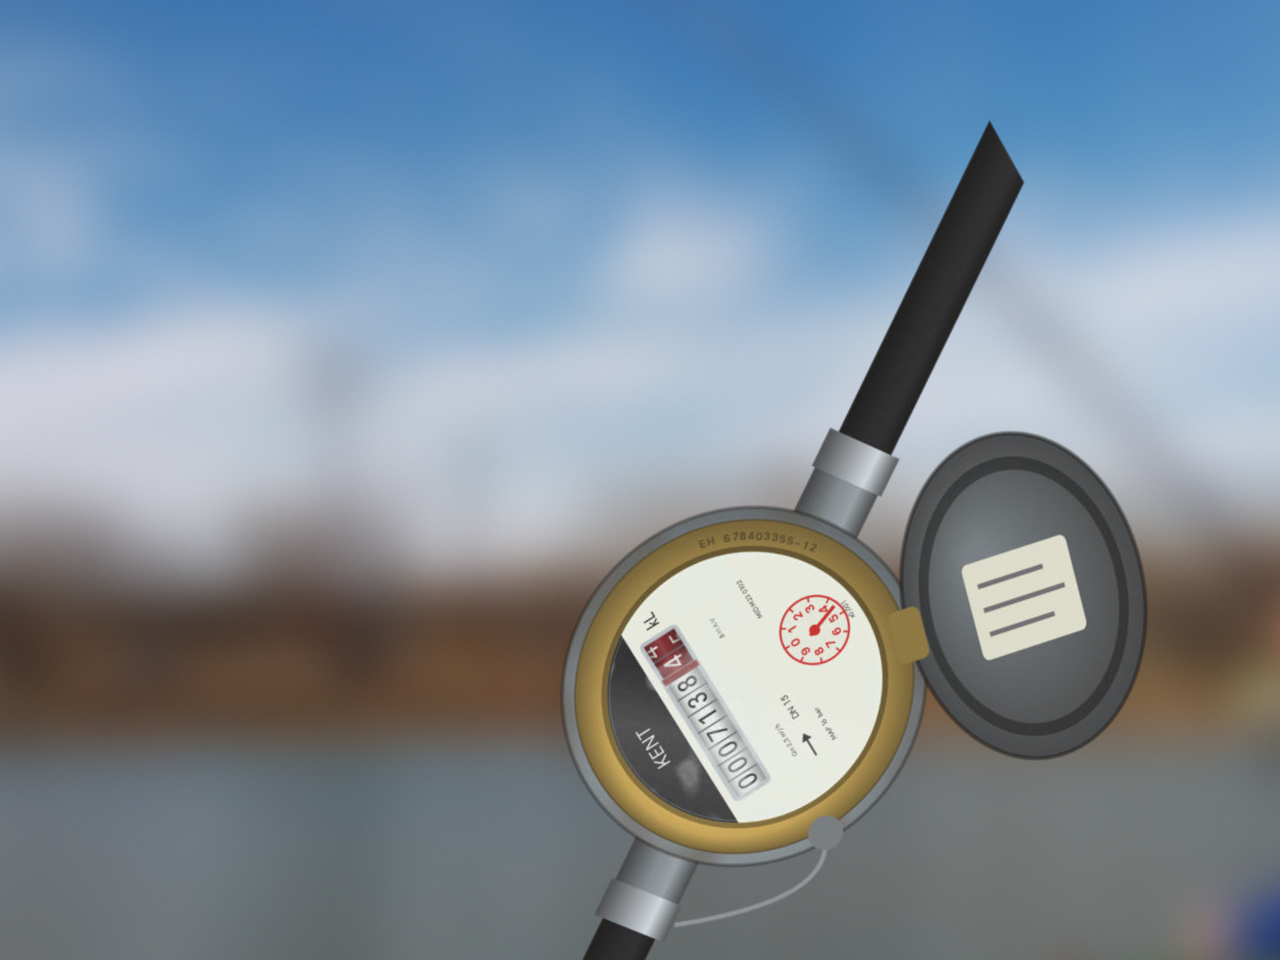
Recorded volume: 7138.444 kL
